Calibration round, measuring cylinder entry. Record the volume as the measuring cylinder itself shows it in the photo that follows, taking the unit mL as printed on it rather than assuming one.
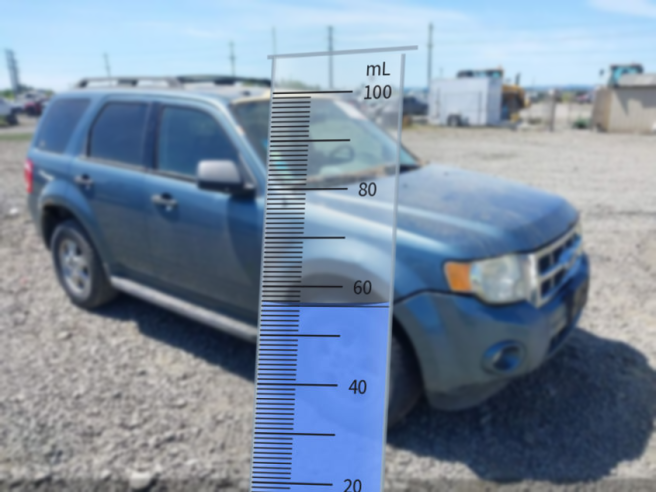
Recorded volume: 56 mL
